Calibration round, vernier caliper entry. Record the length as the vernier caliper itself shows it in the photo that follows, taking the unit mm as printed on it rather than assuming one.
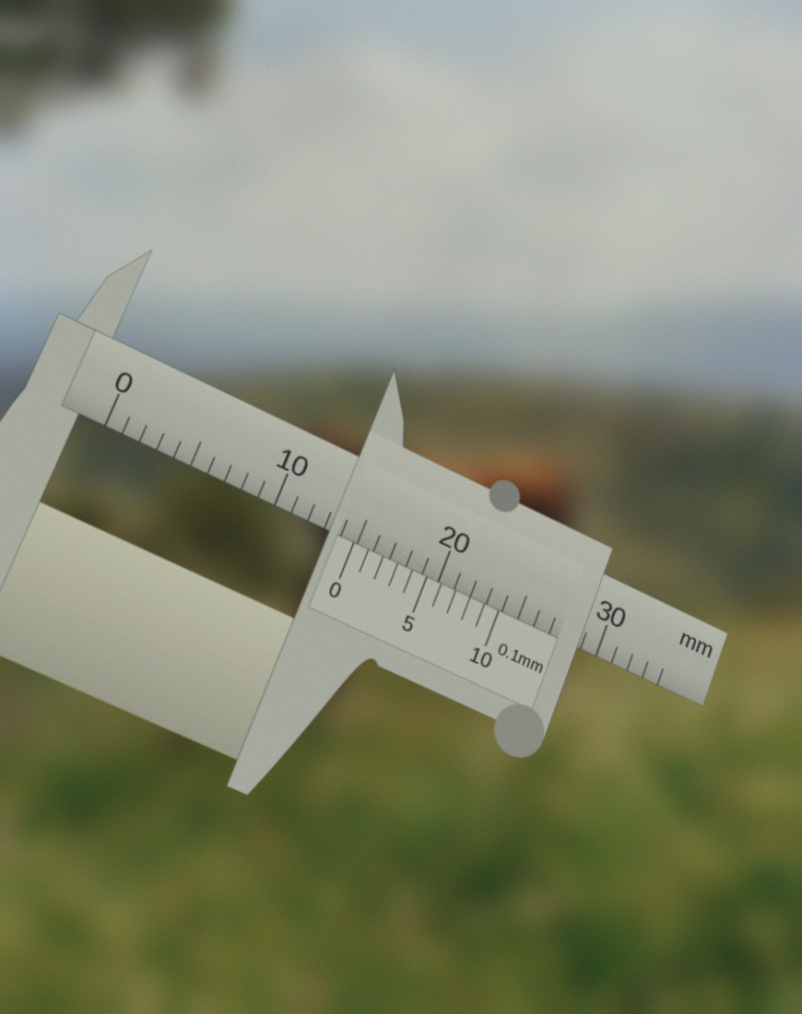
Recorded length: 14.8 mm
